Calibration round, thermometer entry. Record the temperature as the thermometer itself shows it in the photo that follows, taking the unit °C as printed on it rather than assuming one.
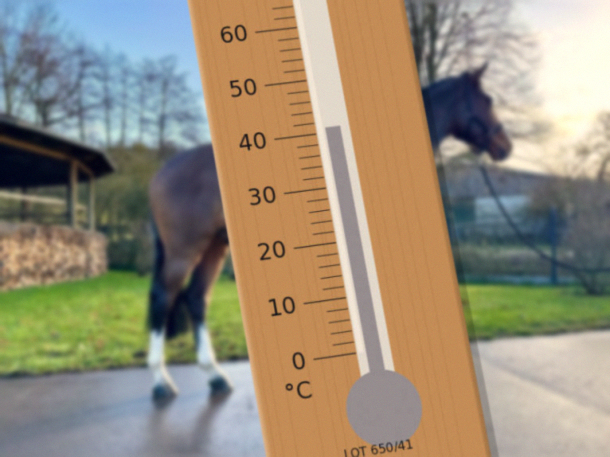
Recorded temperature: 41 °C
